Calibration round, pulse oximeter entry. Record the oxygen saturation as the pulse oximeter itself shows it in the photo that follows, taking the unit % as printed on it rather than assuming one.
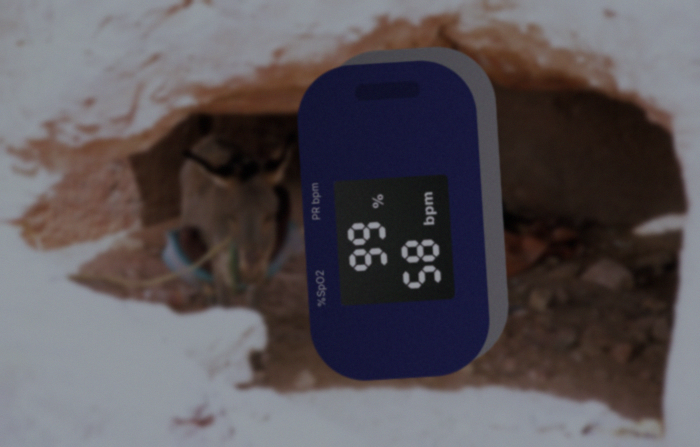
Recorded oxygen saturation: 99 %
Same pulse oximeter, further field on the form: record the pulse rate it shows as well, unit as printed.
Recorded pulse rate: 58 bpm
